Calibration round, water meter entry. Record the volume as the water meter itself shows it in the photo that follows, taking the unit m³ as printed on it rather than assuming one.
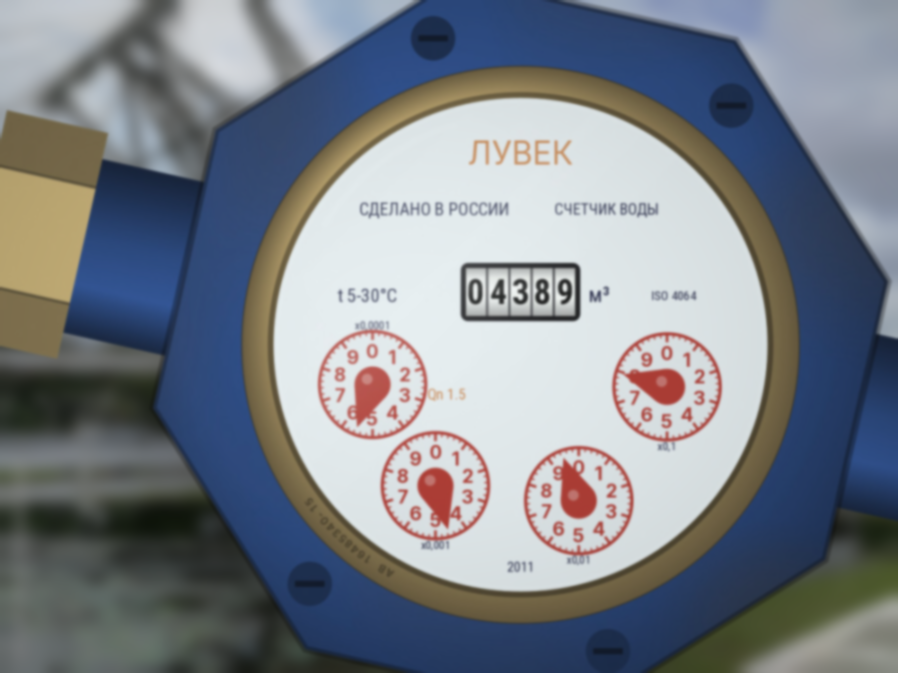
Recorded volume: 4389.7945 m³
